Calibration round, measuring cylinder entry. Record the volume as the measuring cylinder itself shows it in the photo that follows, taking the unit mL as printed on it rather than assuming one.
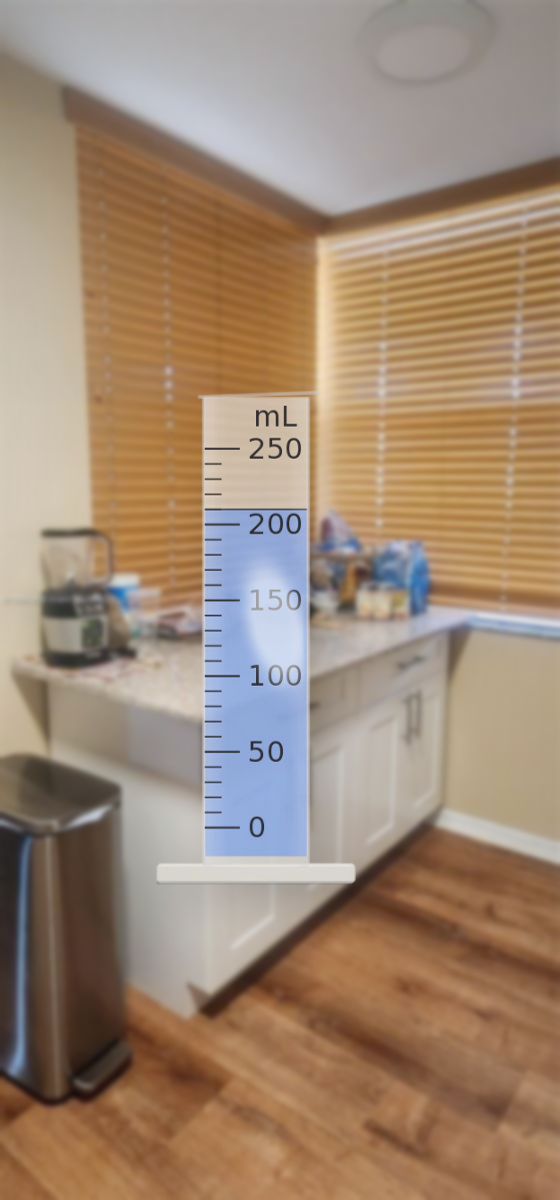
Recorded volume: 210 mL
